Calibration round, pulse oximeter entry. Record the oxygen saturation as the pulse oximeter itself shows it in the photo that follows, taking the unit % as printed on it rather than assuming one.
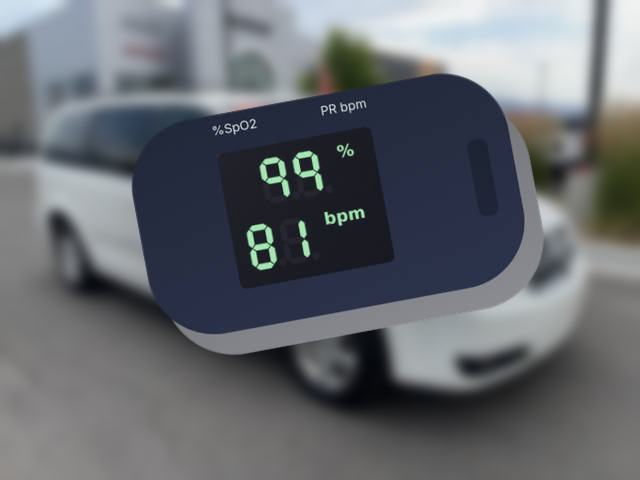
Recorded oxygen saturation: 99 %
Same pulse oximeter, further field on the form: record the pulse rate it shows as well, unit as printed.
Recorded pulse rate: 81 bpm
